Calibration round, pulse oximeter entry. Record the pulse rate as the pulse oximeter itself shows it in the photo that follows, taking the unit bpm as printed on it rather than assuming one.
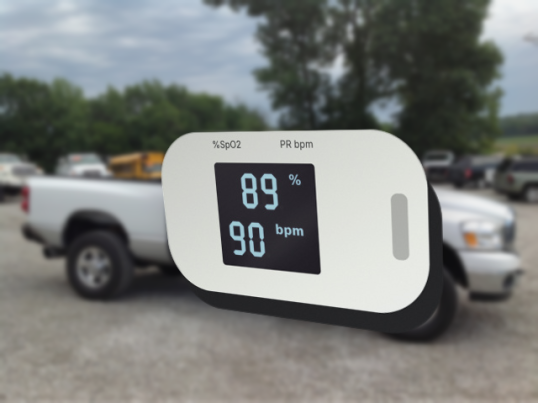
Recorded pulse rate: 90 bpm
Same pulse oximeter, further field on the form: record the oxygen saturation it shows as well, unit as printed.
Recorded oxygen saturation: 89 %
